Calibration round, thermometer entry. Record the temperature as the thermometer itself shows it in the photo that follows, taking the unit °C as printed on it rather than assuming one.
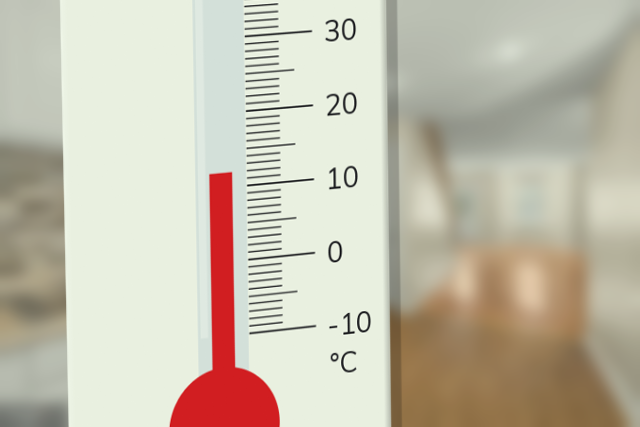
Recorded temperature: 12 °C
